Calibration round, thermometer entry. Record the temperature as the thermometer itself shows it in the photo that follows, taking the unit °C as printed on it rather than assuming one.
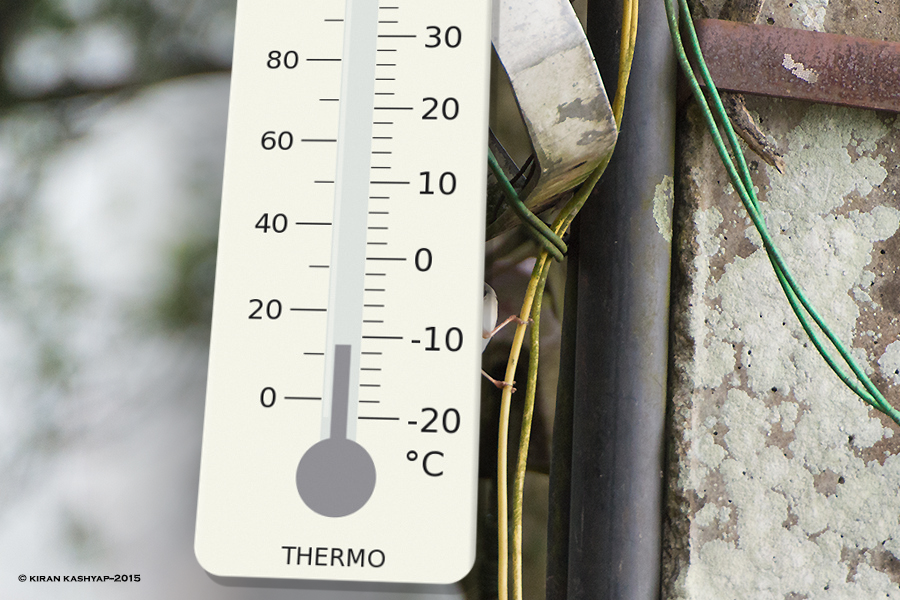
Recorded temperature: -11 °C
